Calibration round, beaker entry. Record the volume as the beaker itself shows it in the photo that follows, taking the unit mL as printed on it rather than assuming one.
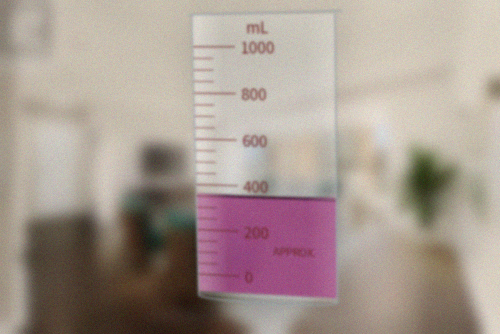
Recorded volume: 350 mL
